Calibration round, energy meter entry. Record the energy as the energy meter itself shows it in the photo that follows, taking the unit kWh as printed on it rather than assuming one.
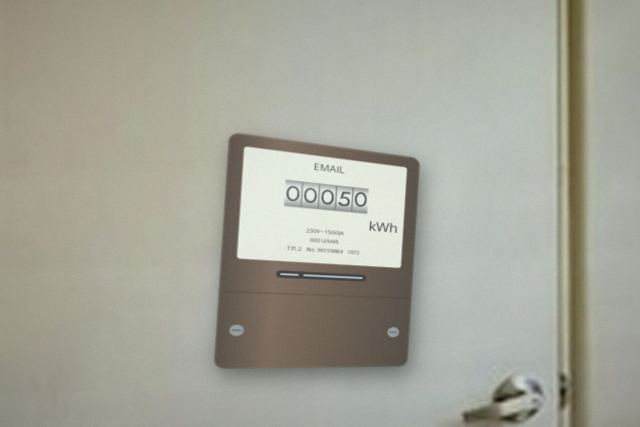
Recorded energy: 50 kWh
